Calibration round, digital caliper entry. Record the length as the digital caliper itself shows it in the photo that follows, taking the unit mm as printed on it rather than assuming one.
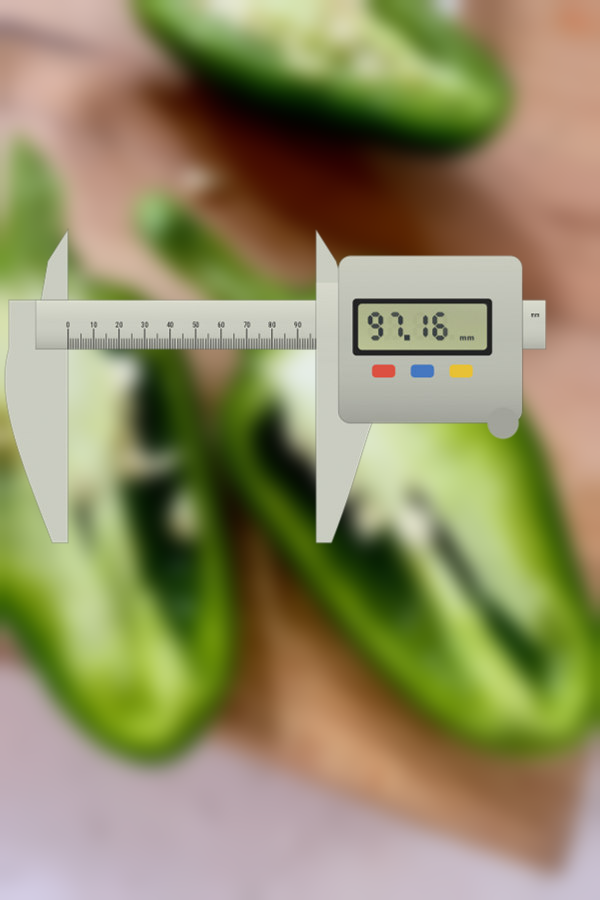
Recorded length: 97.16 mm
